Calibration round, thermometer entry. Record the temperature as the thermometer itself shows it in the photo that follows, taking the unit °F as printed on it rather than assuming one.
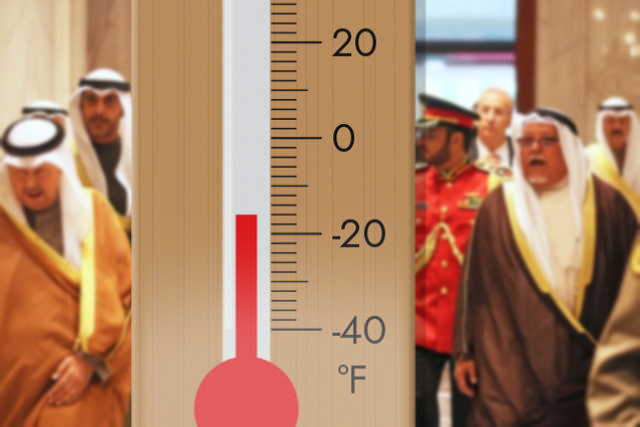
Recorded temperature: -16 °F
